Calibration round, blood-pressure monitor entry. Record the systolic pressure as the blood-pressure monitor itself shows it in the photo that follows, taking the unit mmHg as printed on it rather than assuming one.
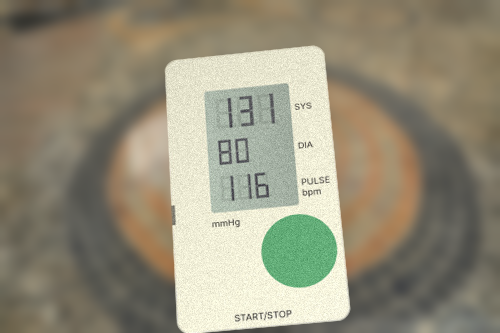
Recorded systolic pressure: 131 mmHg
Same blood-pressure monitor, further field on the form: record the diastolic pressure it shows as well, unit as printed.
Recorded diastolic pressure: 80 mmHg
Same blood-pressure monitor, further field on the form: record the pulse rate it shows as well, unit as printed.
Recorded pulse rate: 116 bpm
